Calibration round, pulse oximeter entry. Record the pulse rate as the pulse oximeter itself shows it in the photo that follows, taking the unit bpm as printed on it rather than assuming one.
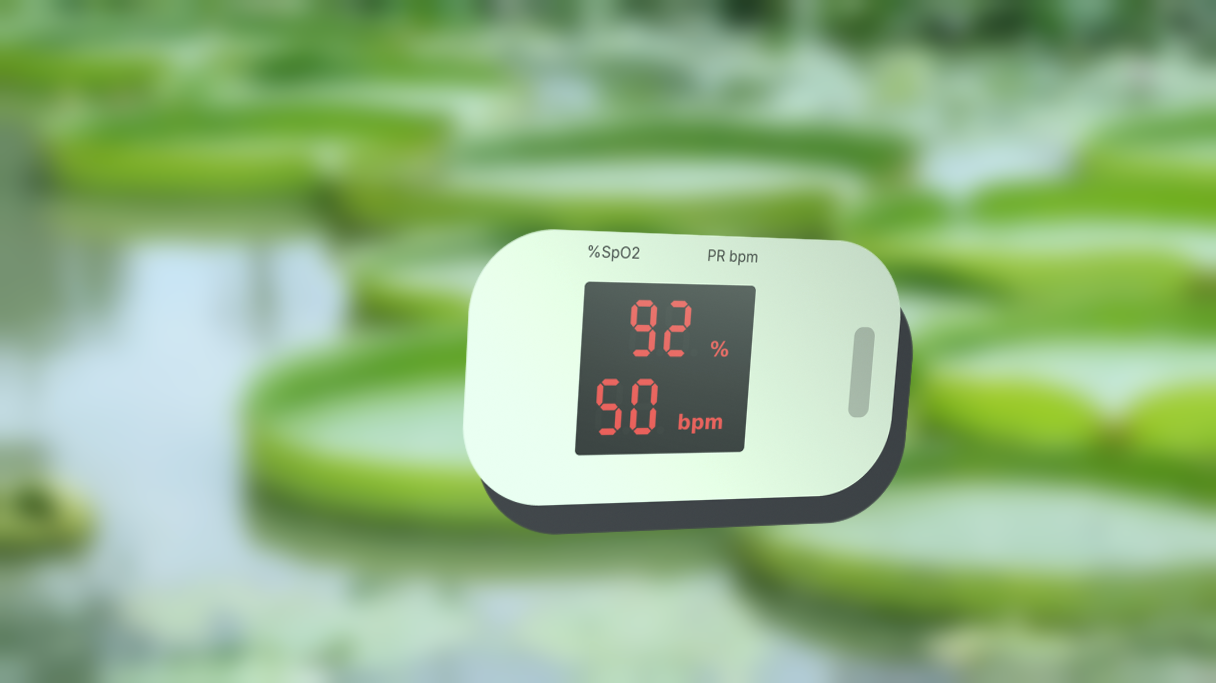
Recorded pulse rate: 50 bpm
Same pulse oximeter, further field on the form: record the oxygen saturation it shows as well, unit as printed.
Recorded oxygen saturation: 92 %
